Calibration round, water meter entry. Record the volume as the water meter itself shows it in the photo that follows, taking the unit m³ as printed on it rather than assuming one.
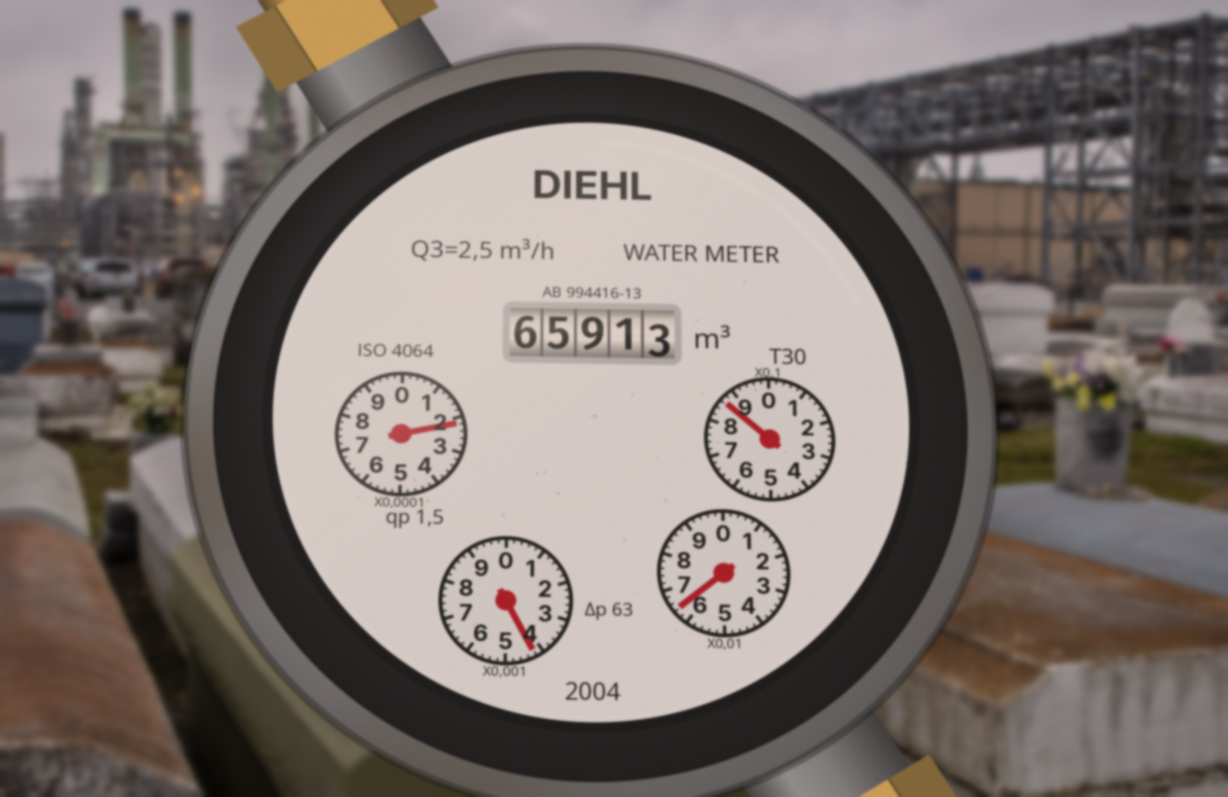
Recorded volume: 65912.8642 m³
